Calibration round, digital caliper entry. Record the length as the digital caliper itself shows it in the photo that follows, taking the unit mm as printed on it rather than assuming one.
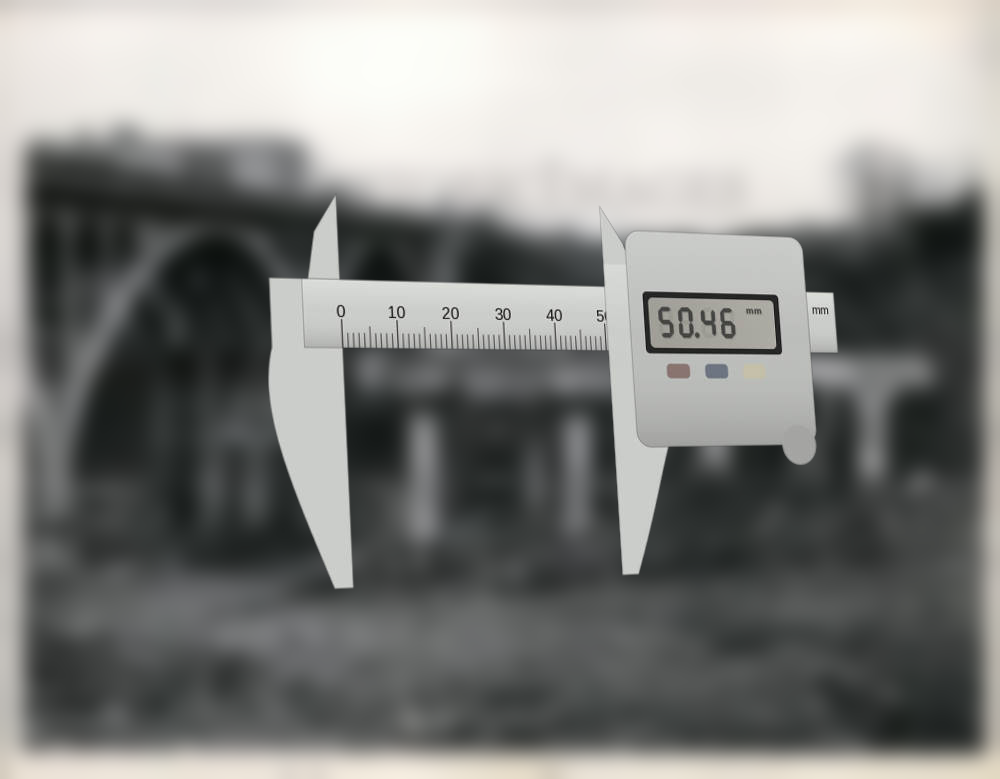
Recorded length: 50.46 mm
